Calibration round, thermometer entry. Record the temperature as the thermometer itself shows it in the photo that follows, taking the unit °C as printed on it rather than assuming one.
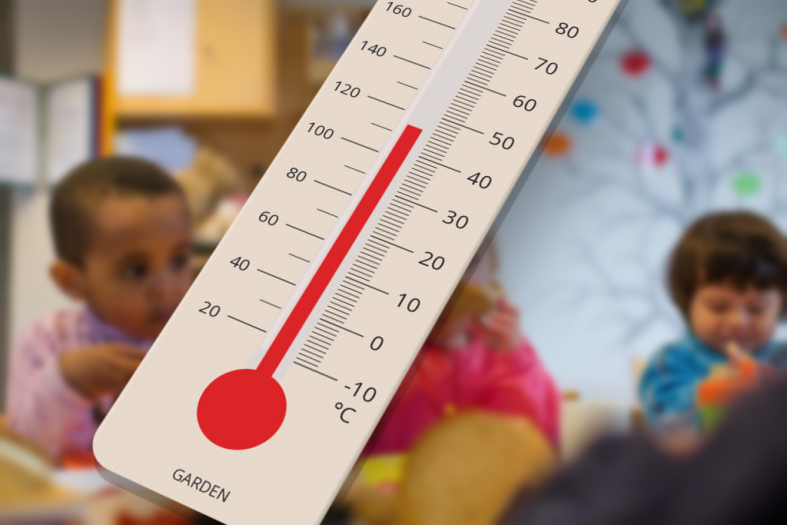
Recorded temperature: 46 °C
